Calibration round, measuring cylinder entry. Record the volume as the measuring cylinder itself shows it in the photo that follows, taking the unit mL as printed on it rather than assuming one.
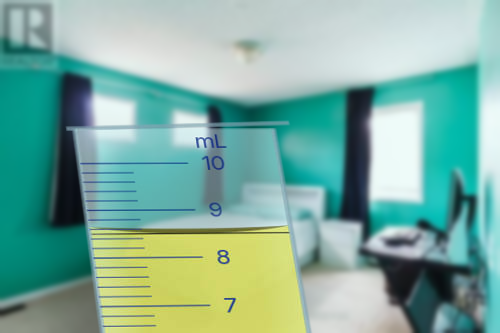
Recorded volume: 8.5 mL
